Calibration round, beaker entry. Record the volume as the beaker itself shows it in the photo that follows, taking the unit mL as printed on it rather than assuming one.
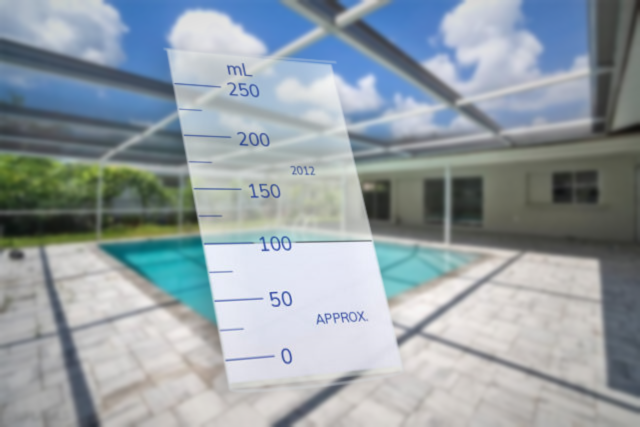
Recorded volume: 100 mL
